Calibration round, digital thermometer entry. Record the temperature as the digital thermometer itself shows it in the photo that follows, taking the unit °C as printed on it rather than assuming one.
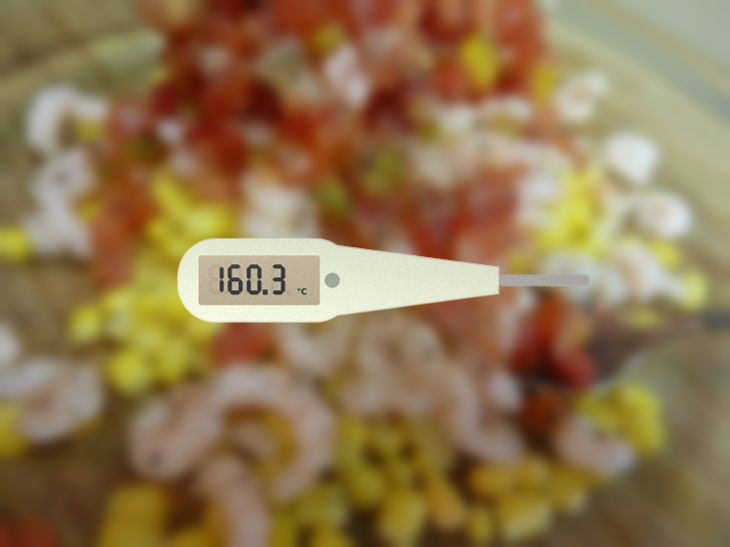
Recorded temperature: 160.3 °C
